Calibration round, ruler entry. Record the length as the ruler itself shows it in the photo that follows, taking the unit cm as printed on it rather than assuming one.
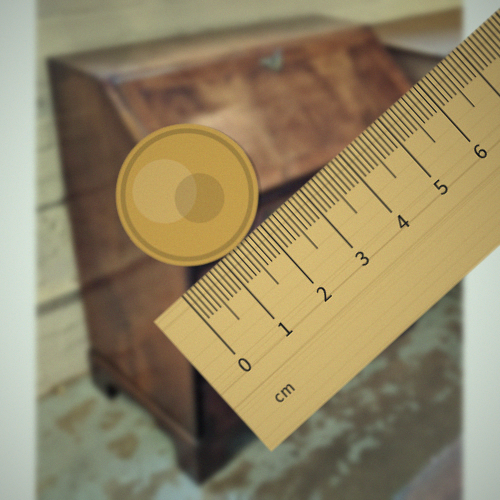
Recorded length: 2.7 cm
